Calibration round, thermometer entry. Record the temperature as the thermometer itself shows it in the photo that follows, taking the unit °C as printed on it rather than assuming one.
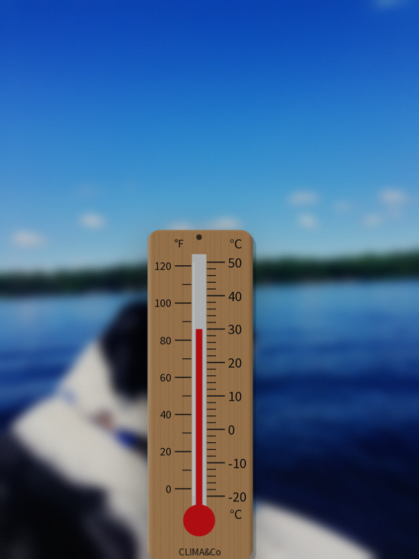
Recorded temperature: 30 °C
